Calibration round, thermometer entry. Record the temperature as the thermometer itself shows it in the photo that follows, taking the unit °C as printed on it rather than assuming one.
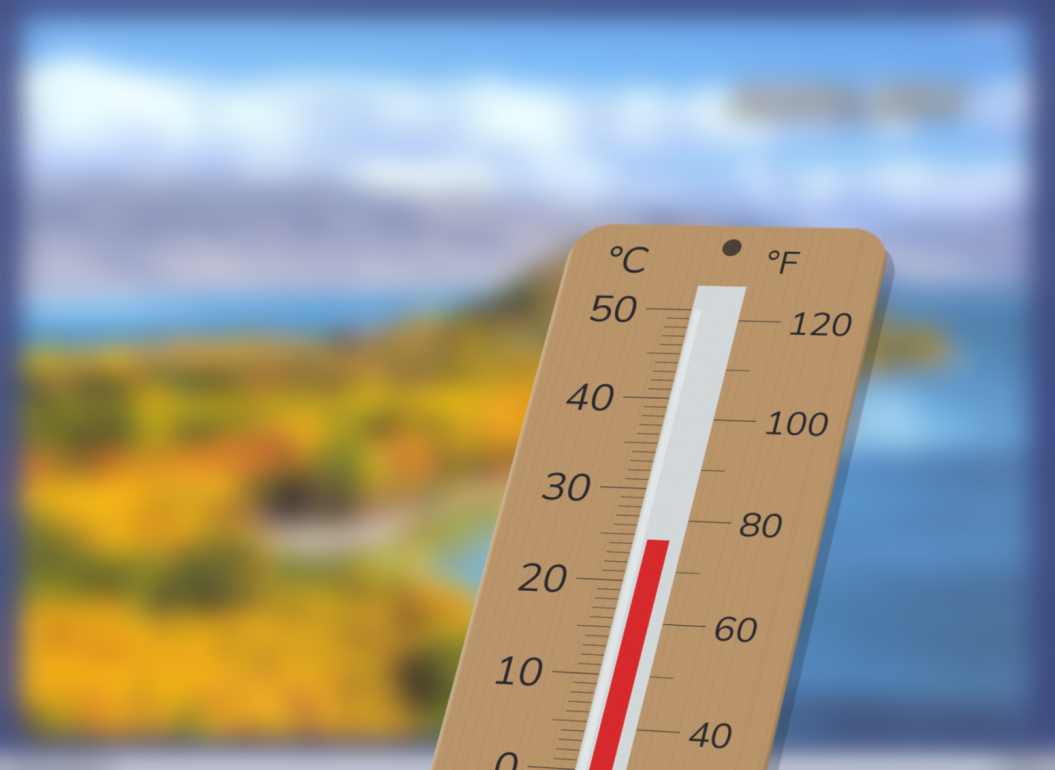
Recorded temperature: 24.5 °C
